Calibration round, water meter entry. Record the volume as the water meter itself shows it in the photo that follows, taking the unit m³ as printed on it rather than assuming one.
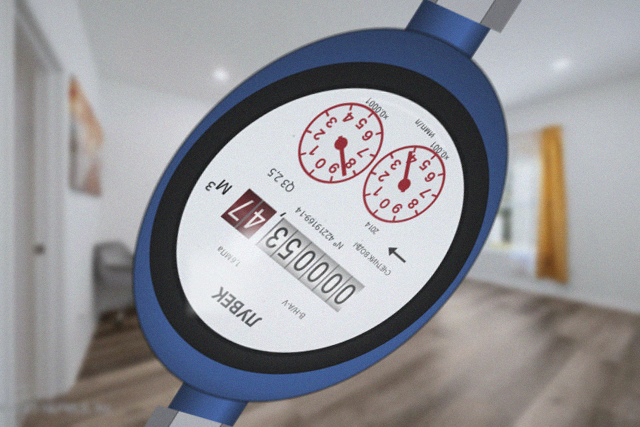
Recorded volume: 53.4738 m³
